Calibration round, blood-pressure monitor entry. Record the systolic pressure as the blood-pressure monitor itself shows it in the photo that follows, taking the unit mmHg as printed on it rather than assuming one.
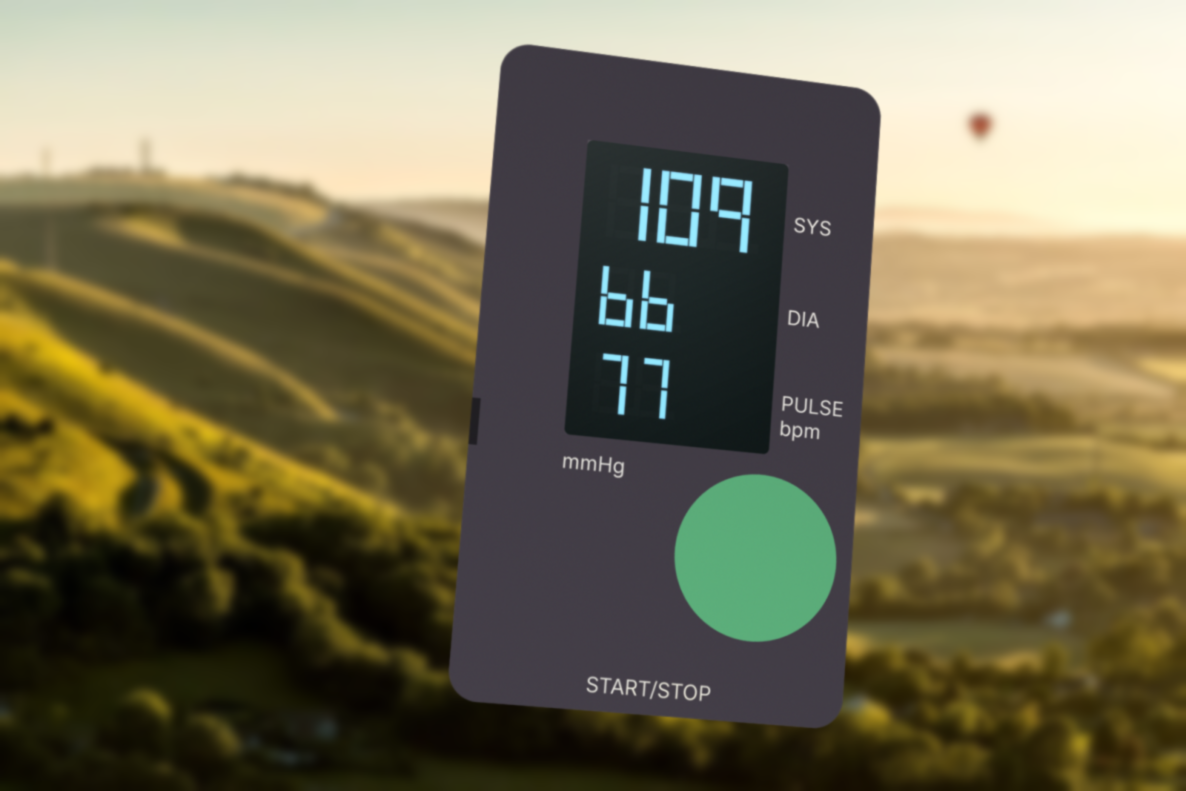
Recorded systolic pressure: 109 mmHg
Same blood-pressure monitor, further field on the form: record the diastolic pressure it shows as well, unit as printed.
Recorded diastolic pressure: 66 mmHg
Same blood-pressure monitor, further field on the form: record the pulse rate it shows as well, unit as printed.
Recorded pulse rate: 77 bpm
